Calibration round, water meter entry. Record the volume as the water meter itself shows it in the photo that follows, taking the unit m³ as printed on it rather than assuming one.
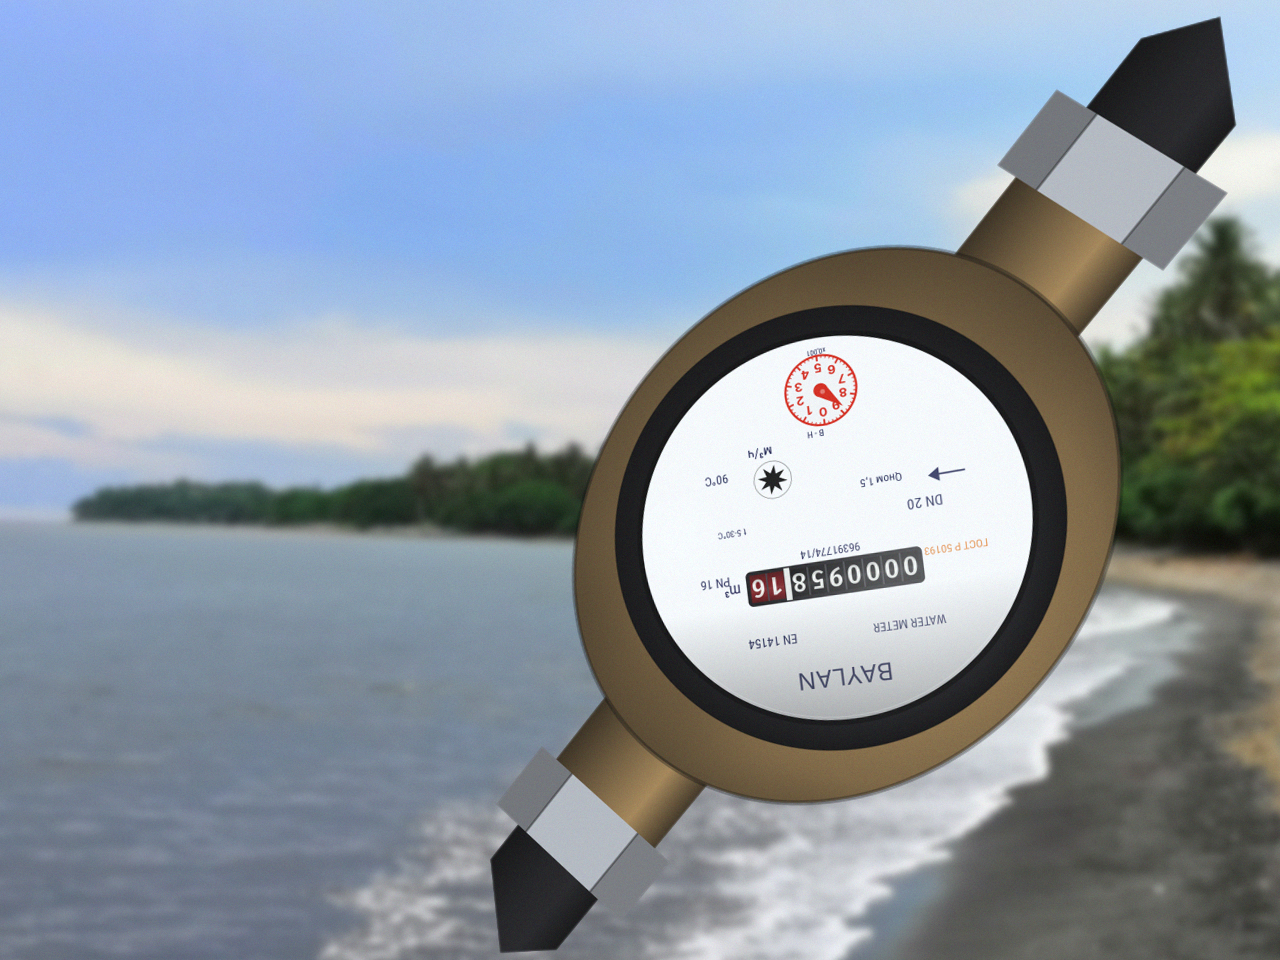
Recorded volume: 958.168 m³
